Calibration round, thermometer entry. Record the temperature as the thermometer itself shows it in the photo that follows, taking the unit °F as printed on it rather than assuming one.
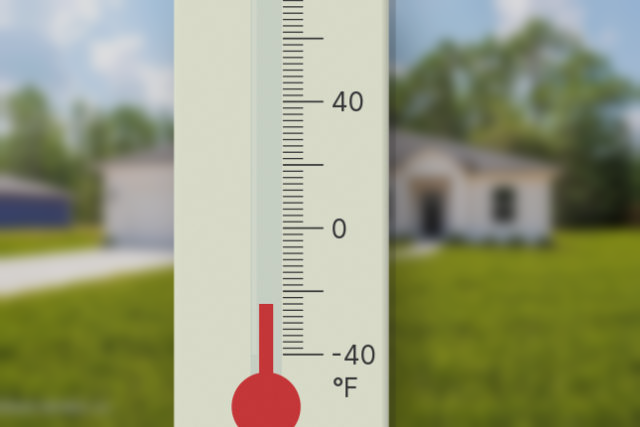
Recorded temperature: -24 °F
